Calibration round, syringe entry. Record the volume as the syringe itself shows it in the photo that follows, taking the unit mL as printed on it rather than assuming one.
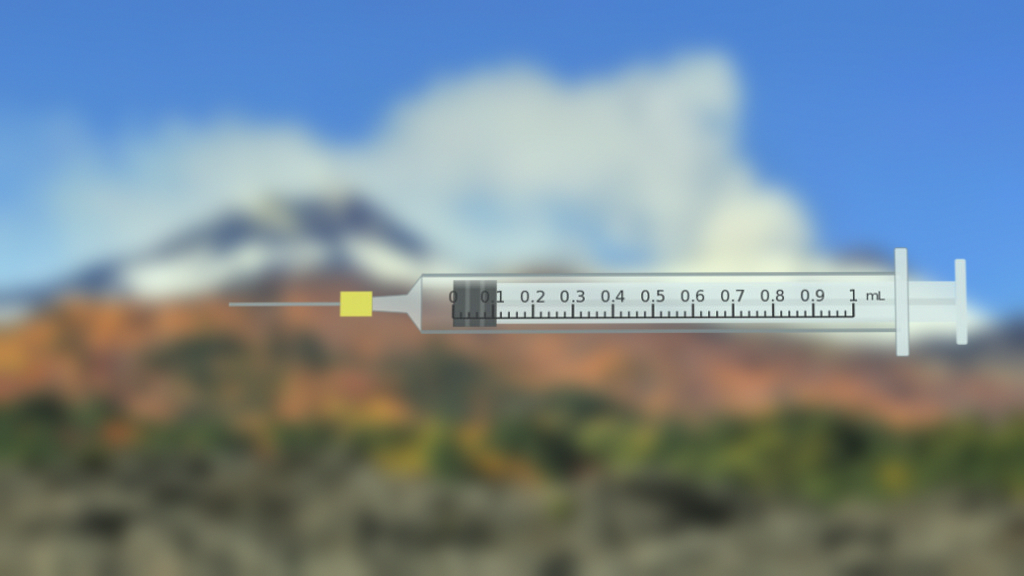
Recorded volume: 0 mL
